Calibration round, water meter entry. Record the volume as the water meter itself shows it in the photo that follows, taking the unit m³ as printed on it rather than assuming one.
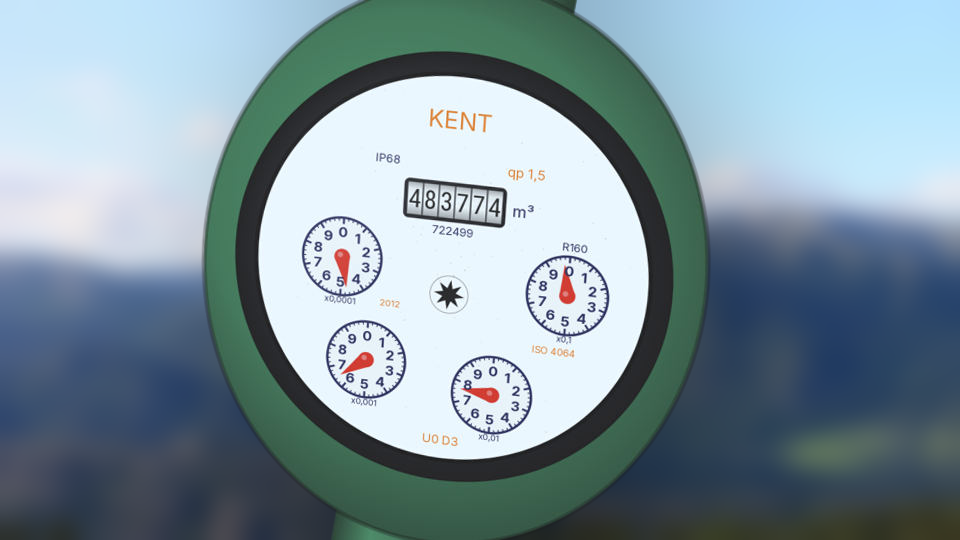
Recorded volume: 483773.9764 m³
